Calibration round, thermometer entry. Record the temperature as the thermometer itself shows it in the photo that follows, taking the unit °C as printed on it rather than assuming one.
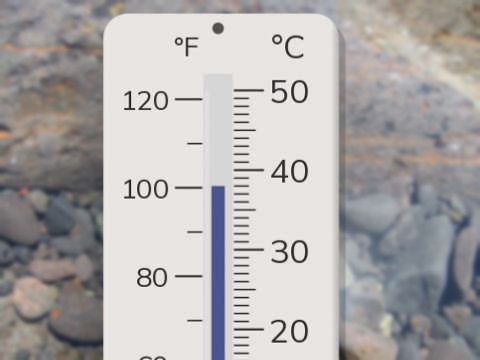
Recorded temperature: 38 °C
